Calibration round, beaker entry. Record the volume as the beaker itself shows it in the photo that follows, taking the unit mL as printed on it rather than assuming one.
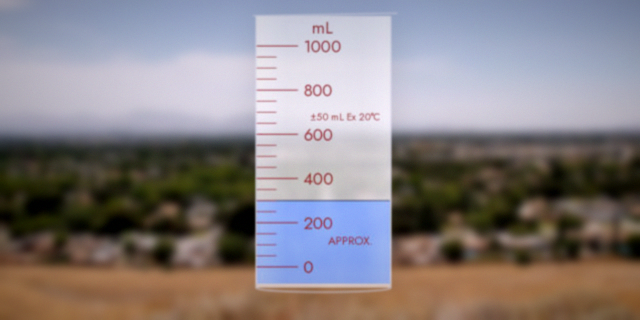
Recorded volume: 300 mL
